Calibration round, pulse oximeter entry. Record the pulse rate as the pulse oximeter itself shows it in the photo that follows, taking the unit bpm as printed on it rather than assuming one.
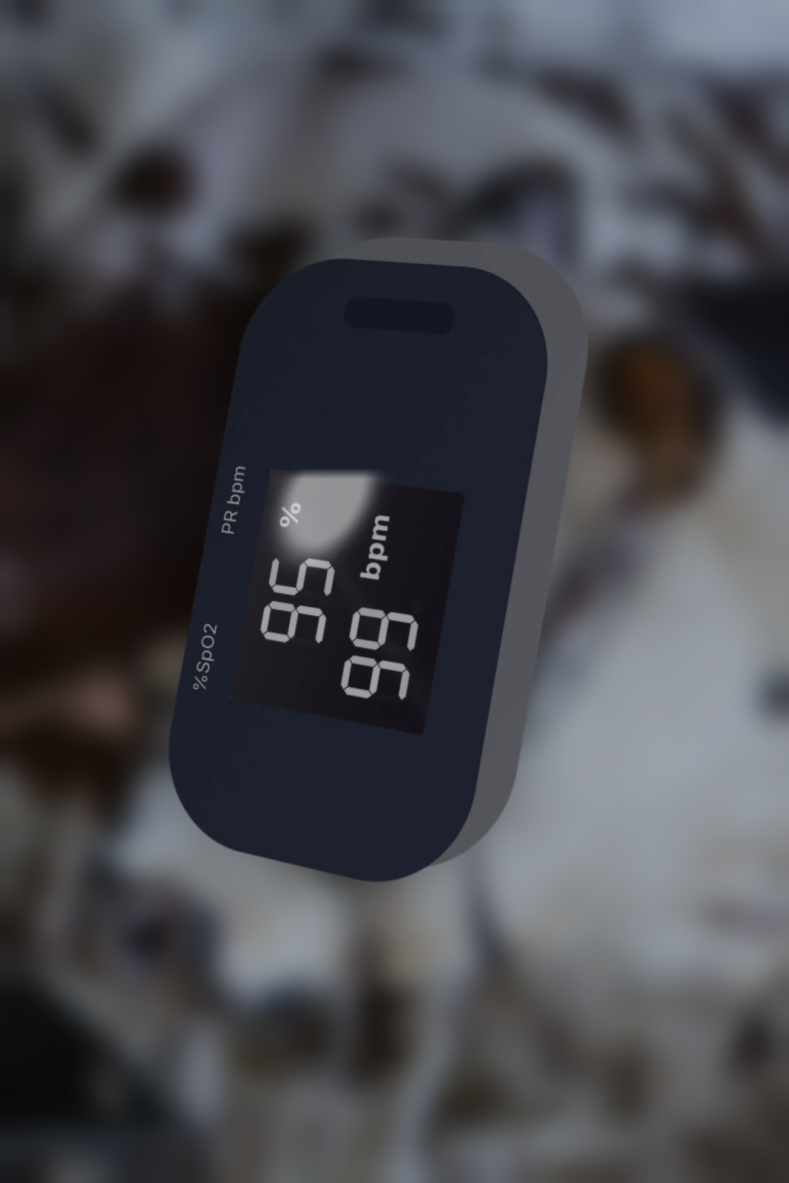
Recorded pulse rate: 99 bpm
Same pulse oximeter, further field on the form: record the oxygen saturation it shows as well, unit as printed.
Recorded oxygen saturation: 95 %
